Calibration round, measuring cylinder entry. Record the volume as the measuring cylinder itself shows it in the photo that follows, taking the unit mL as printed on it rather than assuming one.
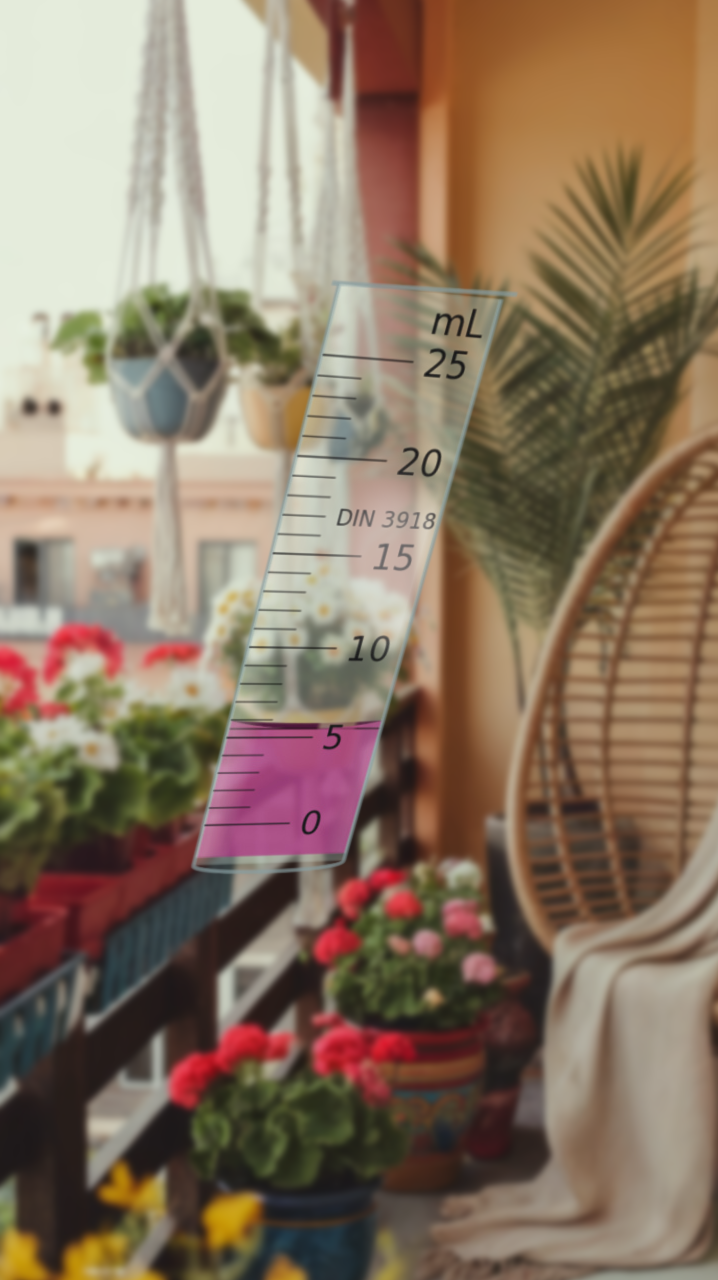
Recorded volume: 5.5 mL
